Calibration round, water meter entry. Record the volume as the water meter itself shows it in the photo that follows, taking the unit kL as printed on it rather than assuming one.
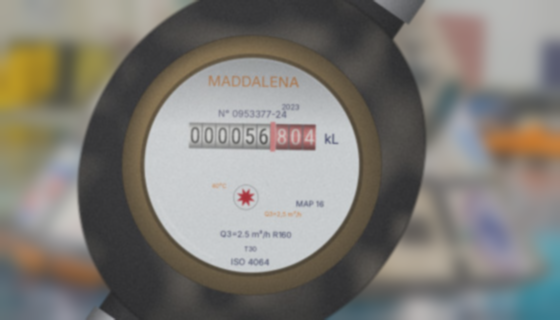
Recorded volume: 56.804 kL
